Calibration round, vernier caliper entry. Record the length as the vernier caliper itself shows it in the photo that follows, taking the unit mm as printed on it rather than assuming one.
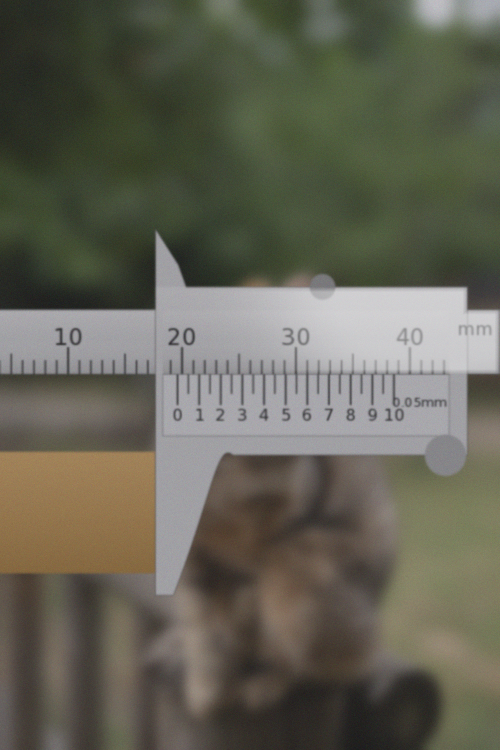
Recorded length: 19.6 mm
